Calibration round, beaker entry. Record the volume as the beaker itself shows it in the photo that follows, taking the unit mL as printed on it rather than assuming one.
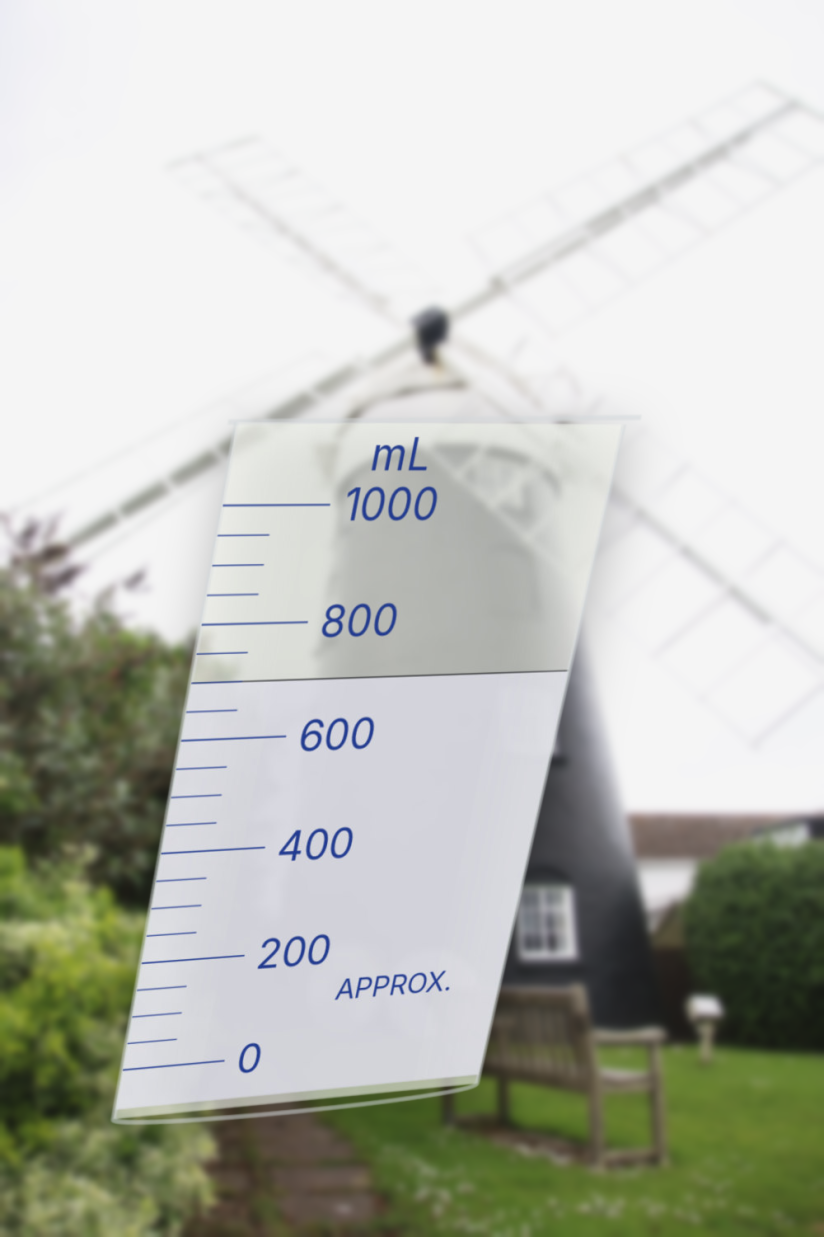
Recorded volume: 700 mL
